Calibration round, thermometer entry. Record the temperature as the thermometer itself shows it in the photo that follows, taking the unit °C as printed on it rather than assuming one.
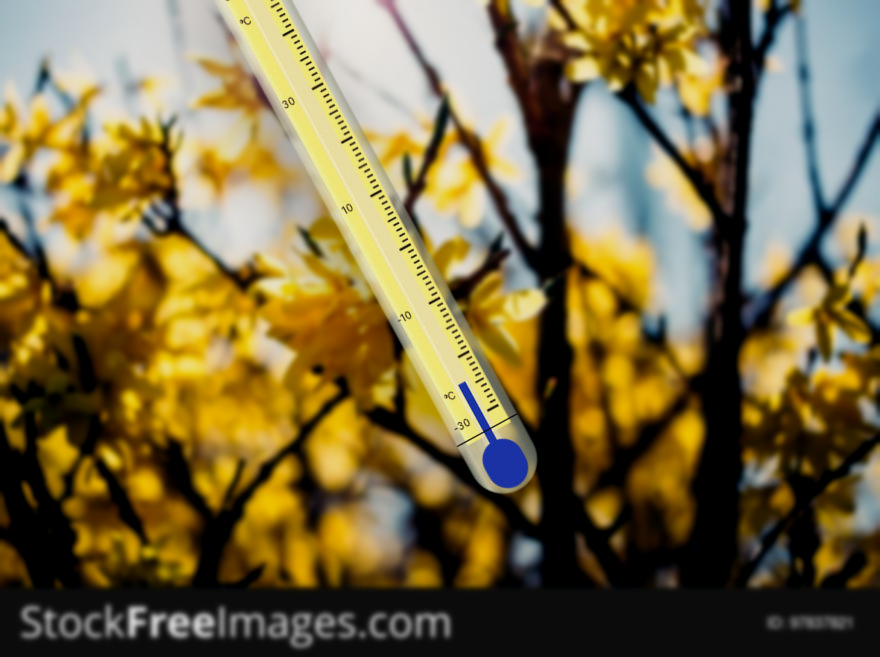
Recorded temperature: -24 °C
